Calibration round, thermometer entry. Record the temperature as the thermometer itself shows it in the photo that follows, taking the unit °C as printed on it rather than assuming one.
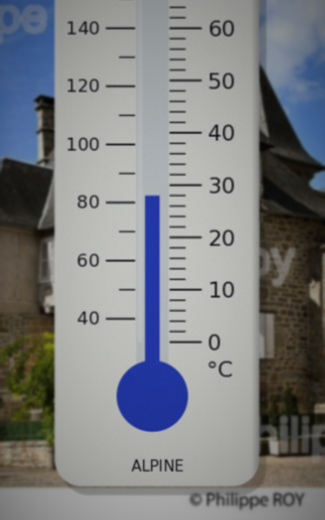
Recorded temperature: 28 °C
